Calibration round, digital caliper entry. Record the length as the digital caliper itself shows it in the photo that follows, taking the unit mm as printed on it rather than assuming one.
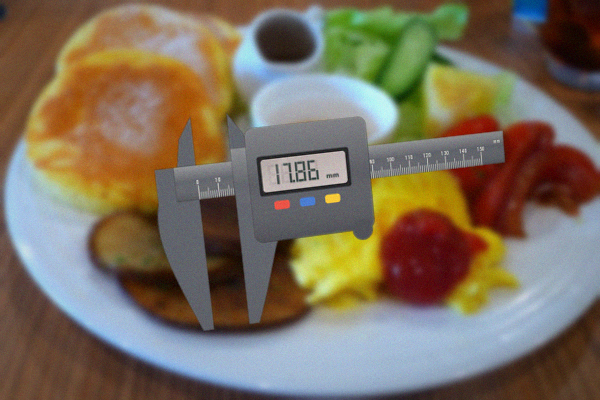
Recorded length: 17.86 mm
